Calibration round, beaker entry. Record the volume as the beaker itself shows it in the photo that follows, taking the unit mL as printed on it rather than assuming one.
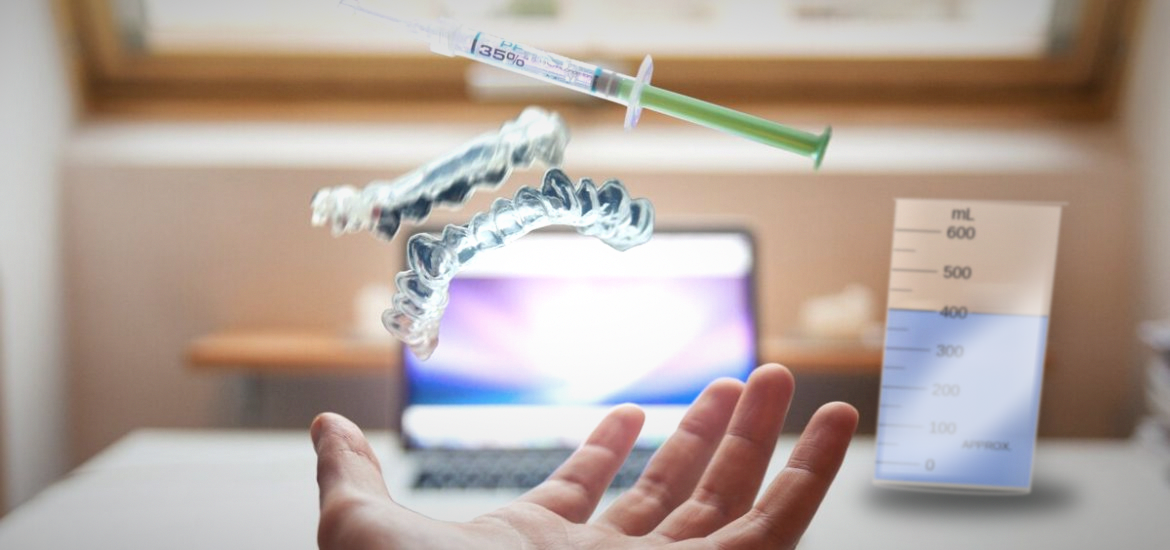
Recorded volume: 400 mL
